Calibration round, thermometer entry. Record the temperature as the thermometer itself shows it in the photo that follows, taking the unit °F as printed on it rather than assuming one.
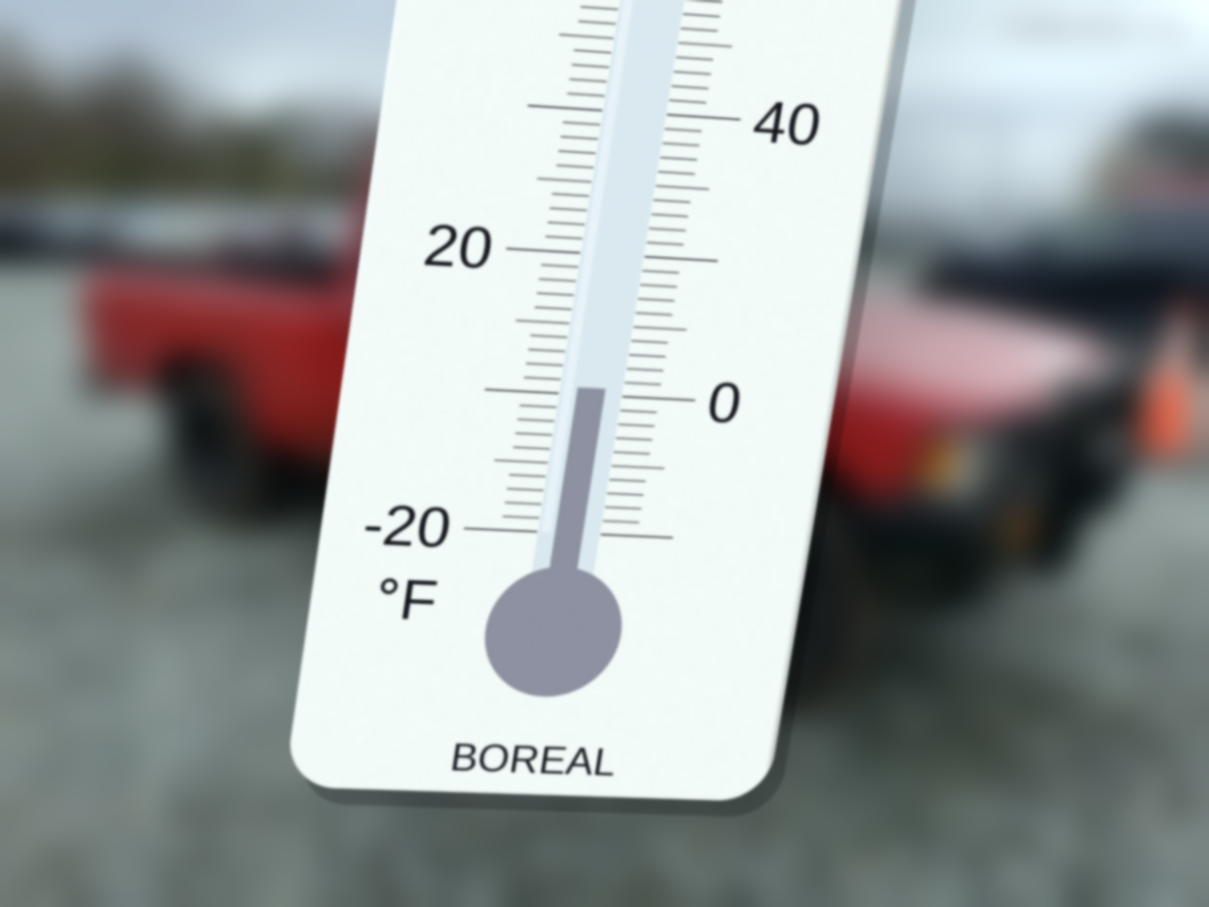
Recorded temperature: 1 °F
